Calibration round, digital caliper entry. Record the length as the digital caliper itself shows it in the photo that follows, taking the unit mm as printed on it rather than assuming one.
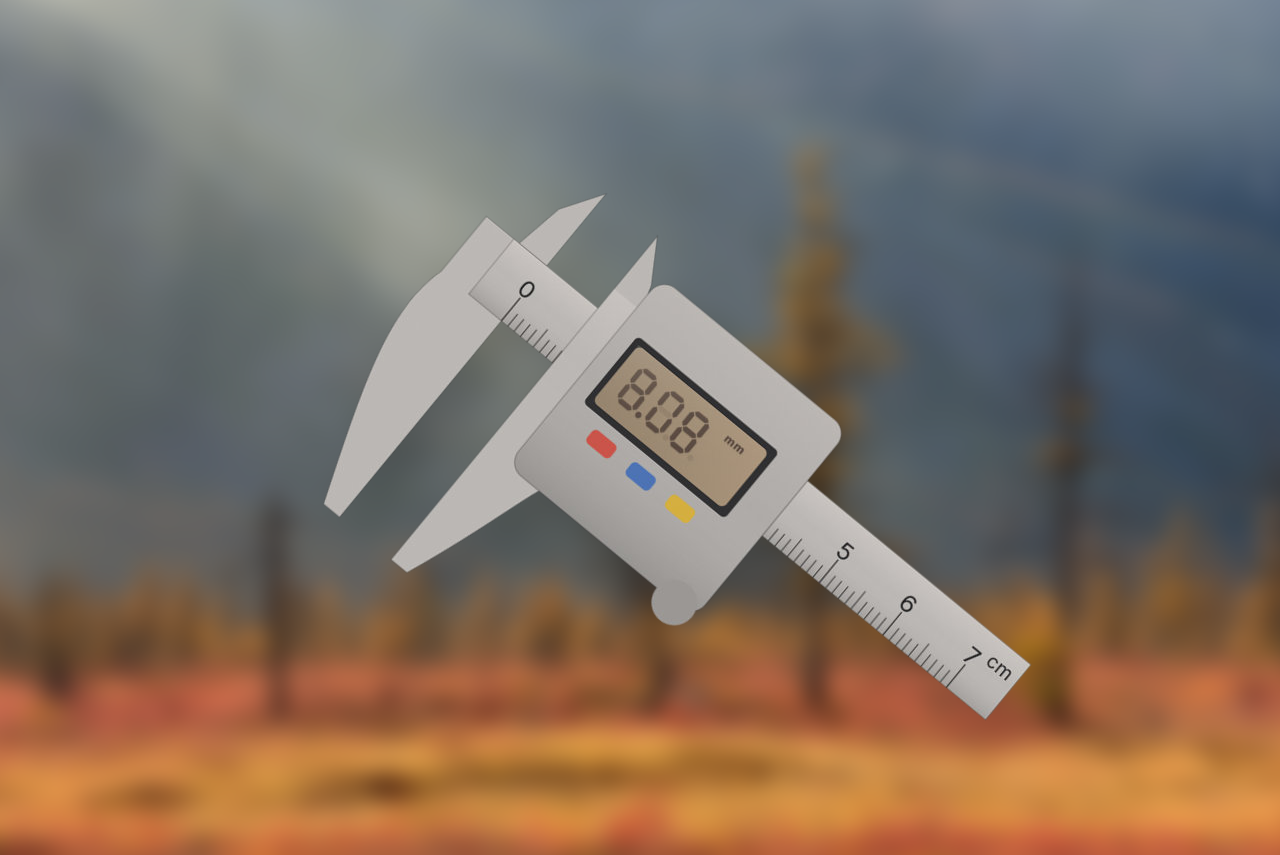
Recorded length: 8.08 mm
